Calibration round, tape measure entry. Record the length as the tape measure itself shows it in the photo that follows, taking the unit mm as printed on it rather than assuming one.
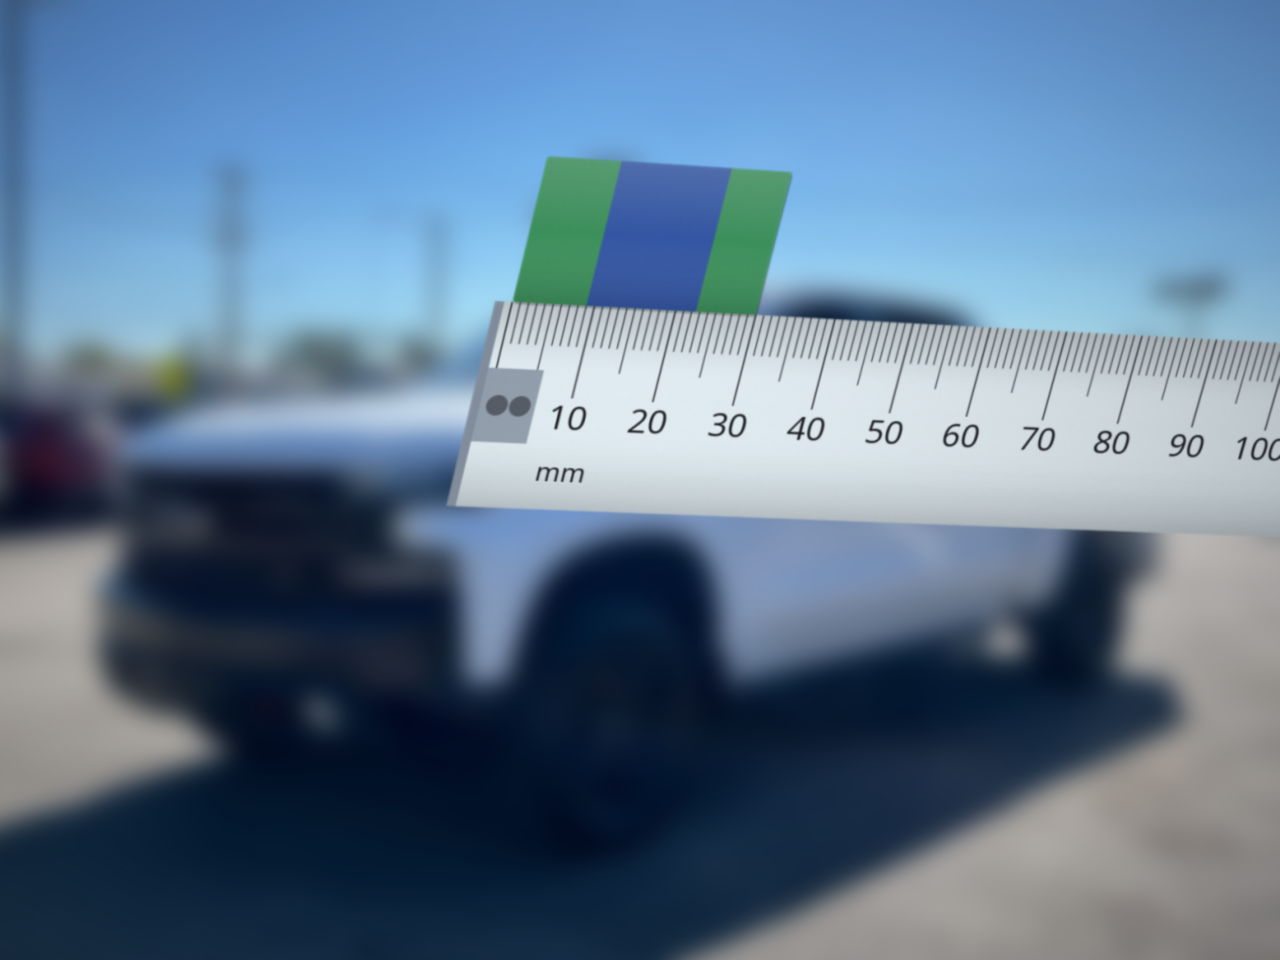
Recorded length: 30 mm
